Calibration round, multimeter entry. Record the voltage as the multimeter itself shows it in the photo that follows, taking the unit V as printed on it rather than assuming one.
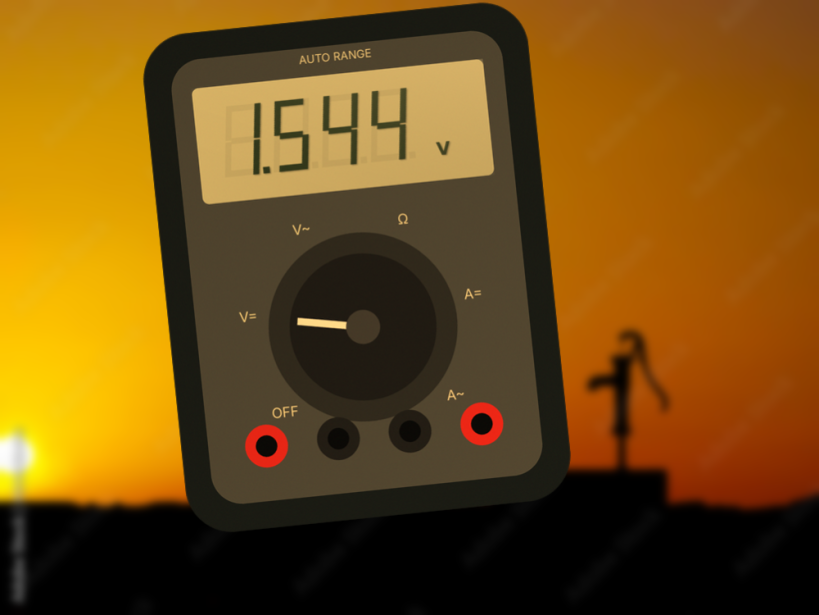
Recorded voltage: 1.544 V
